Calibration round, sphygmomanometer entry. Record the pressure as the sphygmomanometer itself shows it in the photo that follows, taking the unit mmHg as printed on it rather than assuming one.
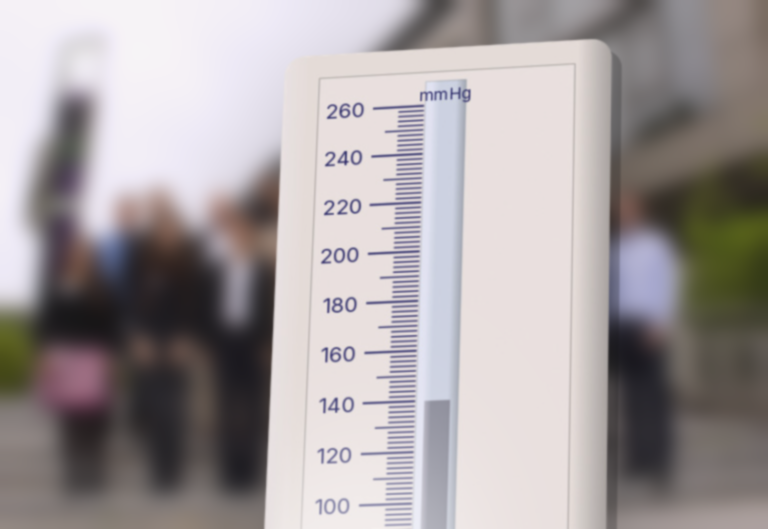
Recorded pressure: 140 mmHg
